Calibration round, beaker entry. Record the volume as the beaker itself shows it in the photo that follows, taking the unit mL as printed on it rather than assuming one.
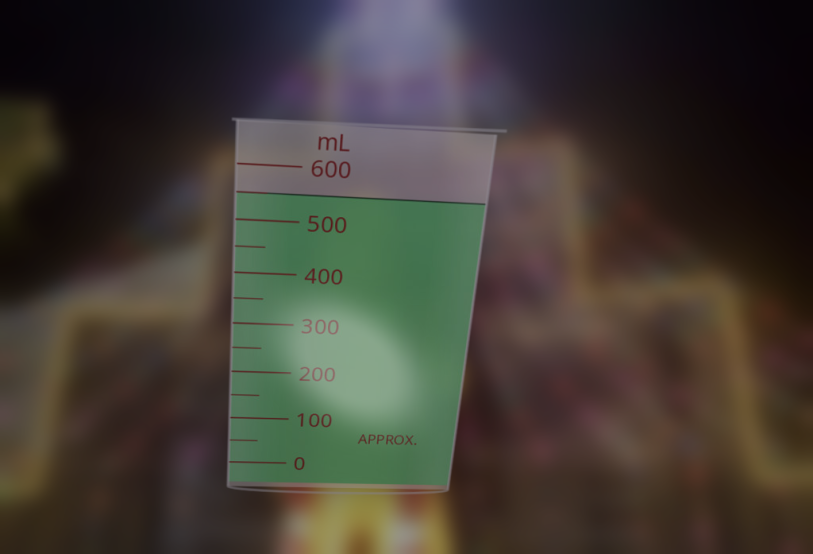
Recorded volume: 550 mL
